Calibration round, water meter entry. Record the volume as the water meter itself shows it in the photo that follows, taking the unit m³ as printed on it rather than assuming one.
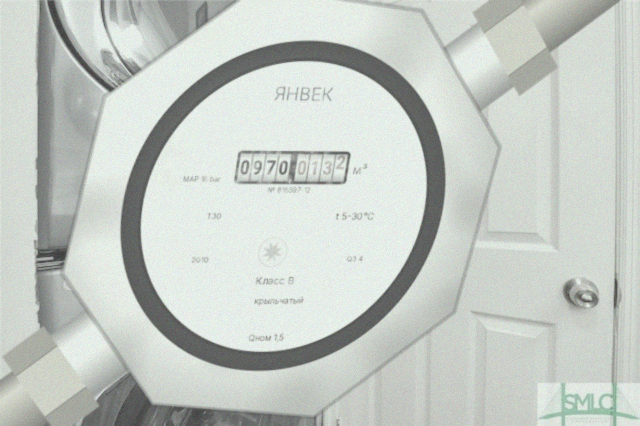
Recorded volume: 970.0132 m³
